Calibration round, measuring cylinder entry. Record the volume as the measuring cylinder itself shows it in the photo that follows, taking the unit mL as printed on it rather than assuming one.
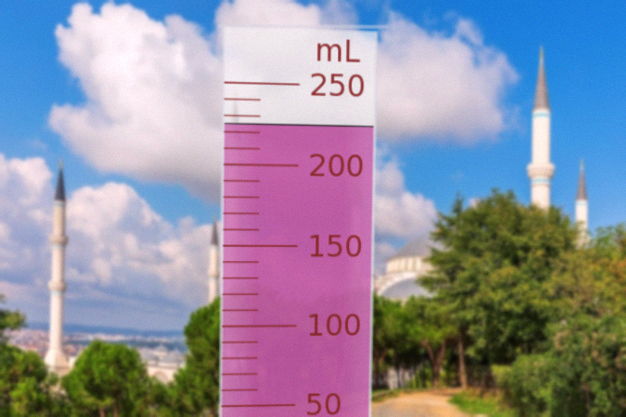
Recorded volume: 225 mL
